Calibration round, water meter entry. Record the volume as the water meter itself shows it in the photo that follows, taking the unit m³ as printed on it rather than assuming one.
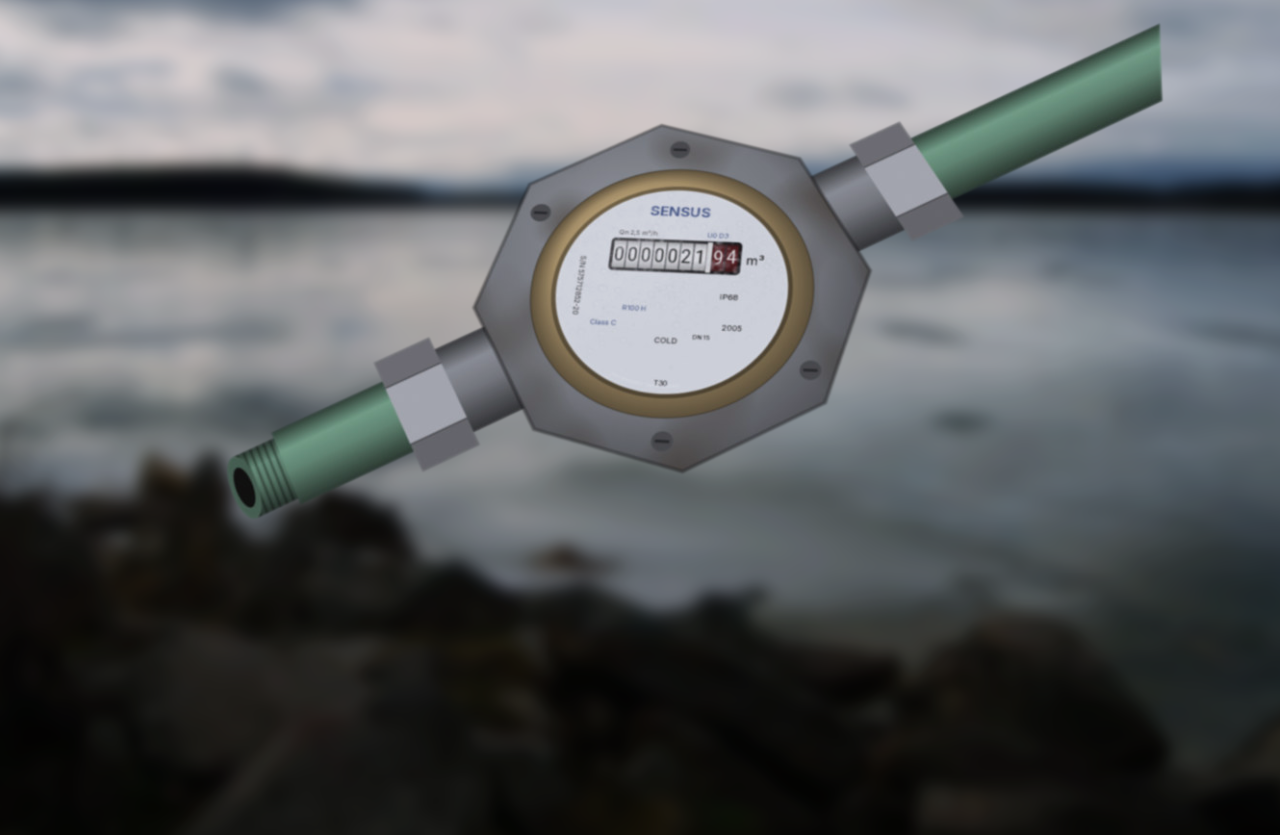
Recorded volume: 21.94 m³
